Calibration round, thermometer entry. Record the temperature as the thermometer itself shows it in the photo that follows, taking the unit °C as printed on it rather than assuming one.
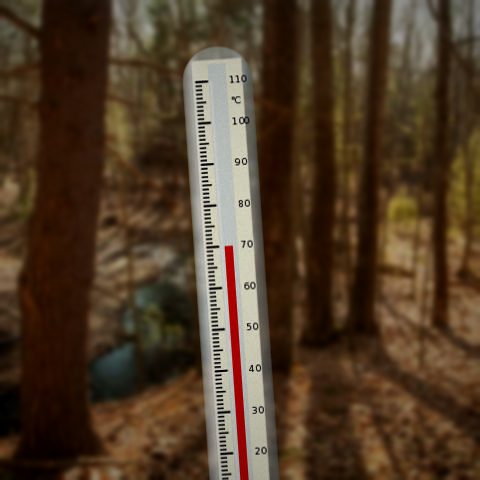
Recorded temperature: 70 °C
